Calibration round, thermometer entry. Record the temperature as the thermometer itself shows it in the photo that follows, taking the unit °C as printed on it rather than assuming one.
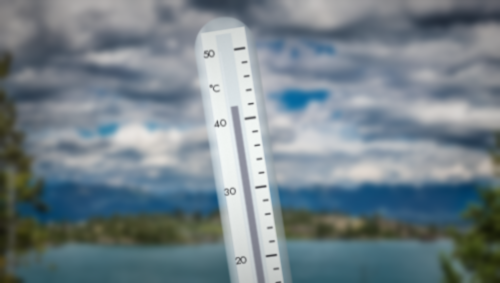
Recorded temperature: 42 °C
